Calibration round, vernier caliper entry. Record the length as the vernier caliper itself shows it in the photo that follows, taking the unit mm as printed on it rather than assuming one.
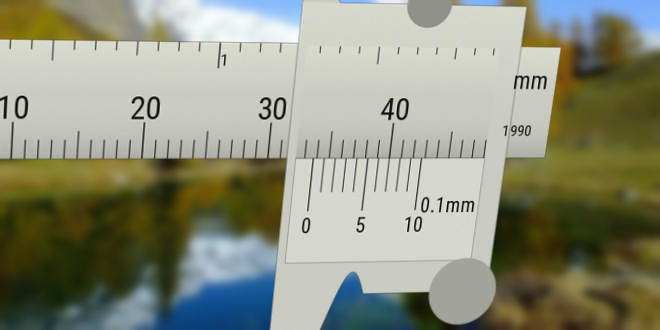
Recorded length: 33.7 mm
